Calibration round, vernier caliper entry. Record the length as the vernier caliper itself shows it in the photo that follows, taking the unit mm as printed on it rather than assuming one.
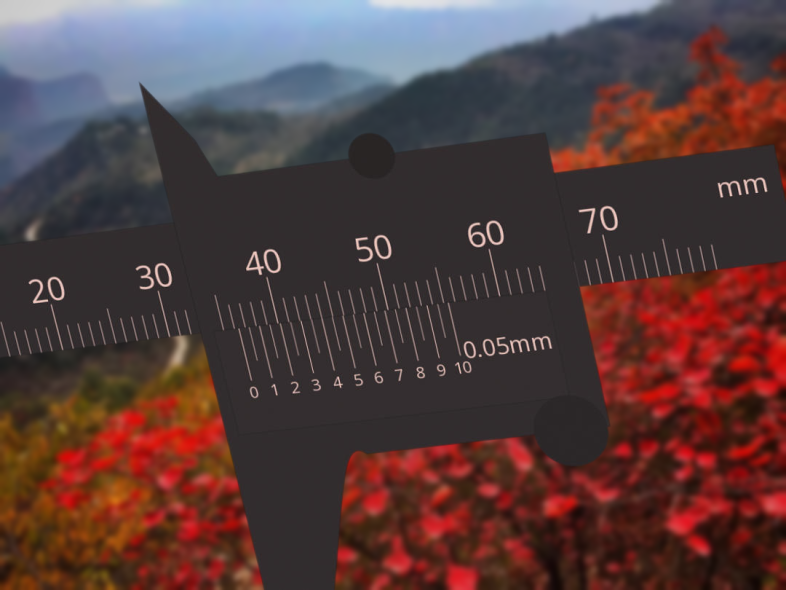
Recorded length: 36.4 mm
